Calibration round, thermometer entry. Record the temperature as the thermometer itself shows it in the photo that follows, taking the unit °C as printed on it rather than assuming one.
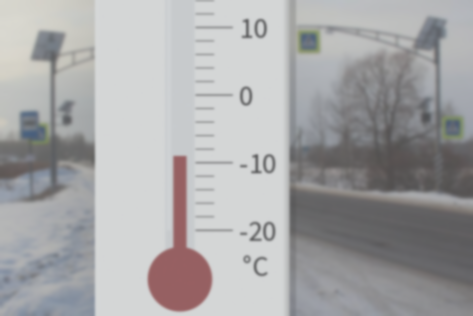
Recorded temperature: -9 °C
